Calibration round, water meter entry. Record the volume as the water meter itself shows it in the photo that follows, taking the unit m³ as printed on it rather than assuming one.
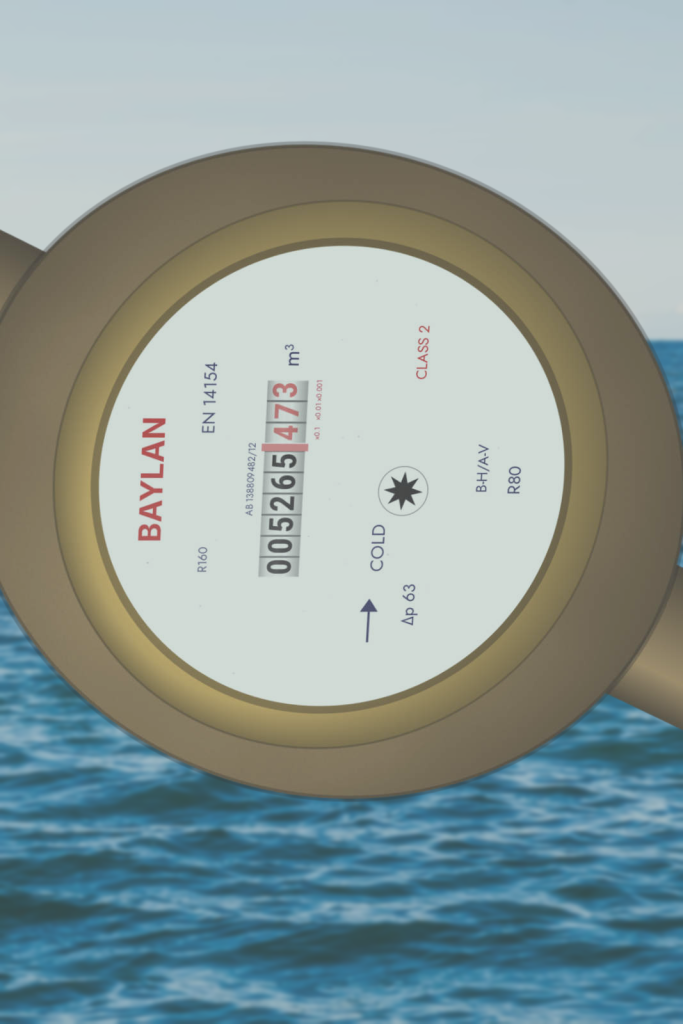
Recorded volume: 5265.473 m³
